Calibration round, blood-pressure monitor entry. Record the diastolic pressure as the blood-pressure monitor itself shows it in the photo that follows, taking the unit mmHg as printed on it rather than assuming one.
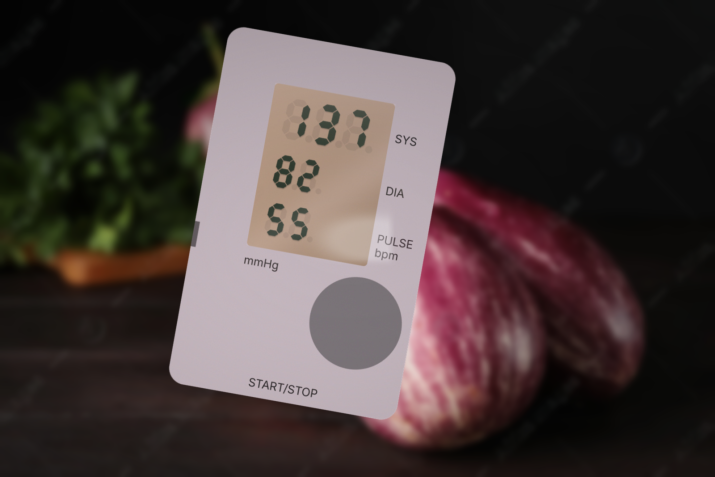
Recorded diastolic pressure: 82 mmHg
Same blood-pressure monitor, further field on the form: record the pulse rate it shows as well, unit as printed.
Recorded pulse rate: 55 bpm
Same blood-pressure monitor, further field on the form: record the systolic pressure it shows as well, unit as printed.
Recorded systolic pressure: 137 mmHg
